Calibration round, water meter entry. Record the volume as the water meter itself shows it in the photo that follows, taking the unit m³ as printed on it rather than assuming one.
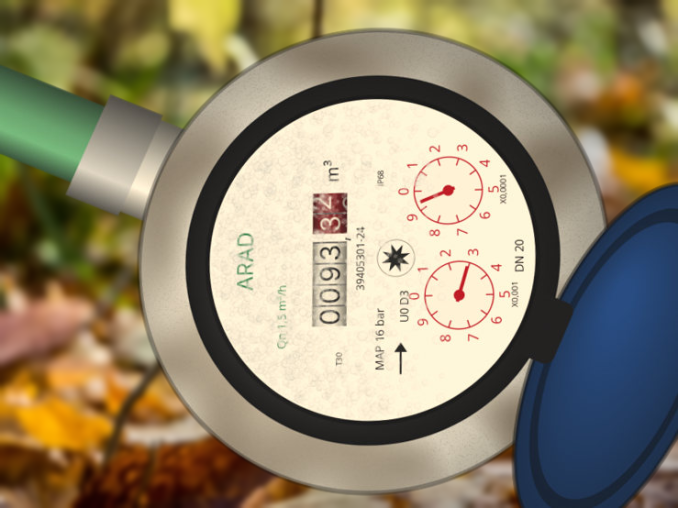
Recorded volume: 93.3229 m³
